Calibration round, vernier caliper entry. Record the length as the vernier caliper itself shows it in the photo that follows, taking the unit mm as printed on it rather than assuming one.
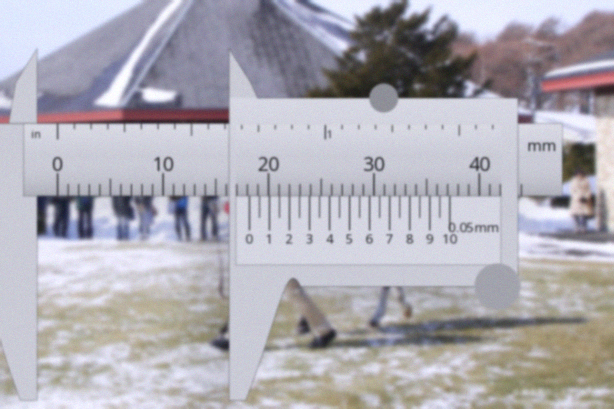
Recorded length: 18.2 mm
